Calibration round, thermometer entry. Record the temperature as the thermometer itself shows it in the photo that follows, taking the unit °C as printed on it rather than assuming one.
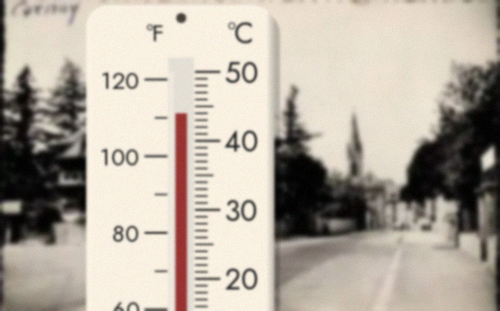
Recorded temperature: 44 °C
